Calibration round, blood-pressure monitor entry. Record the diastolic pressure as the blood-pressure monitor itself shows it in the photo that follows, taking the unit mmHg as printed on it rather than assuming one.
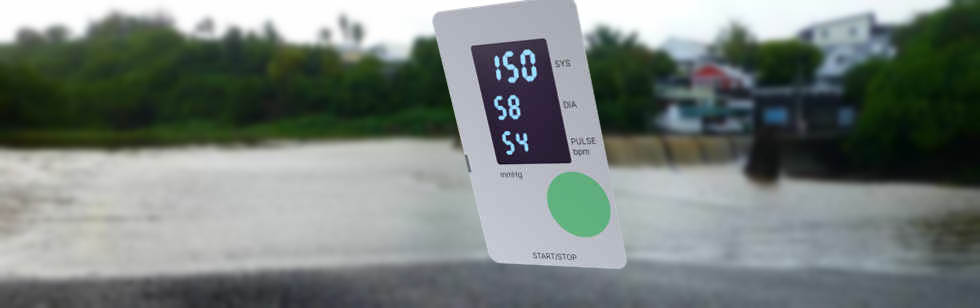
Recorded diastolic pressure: 58 mmHg
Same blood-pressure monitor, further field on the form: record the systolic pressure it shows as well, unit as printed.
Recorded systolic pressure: 150 mmHg
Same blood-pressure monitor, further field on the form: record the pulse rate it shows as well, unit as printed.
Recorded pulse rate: 54 bpm
